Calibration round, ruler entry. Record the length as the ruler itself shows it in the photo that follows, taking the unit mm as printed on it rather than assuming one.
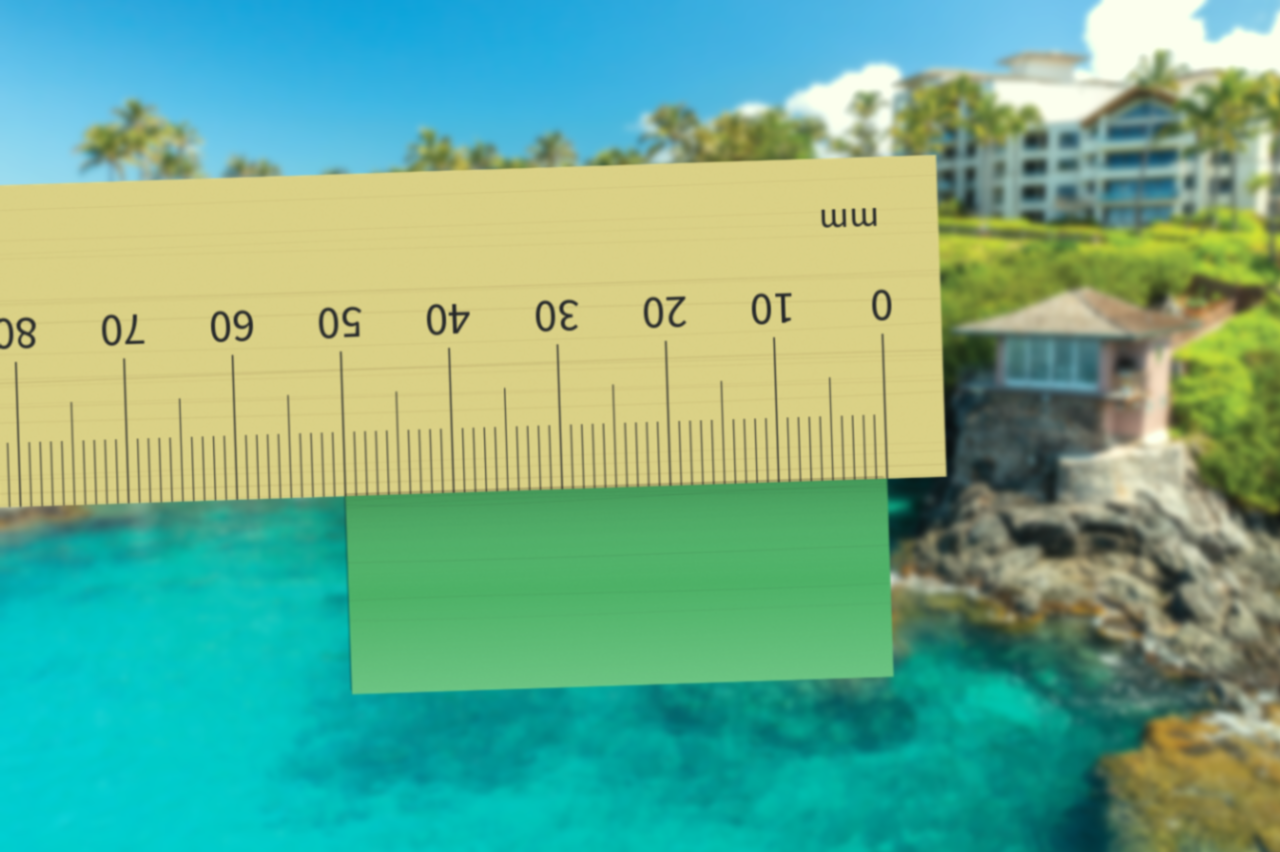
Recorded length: 50 mm
